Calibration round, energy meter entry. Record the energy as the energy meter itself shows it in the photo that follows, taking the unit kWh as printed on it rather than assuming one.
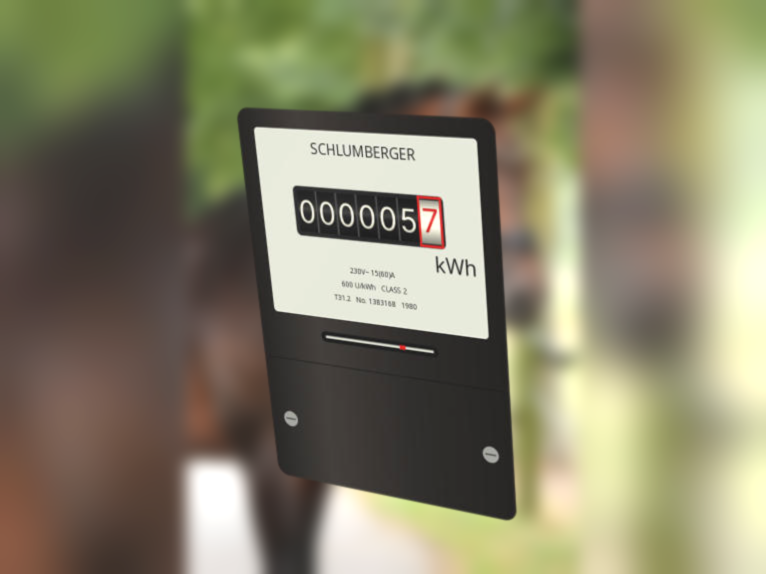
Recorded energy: 5.7 kWh
